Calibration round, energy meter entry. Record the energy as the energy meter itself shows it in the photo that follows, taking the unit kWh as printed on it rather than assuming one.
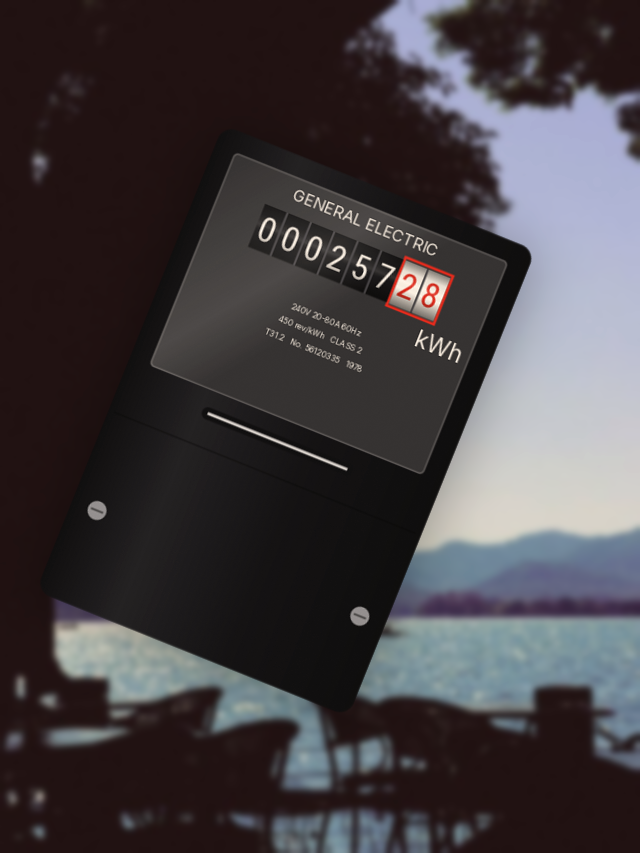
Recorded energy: 257.28 kWh
